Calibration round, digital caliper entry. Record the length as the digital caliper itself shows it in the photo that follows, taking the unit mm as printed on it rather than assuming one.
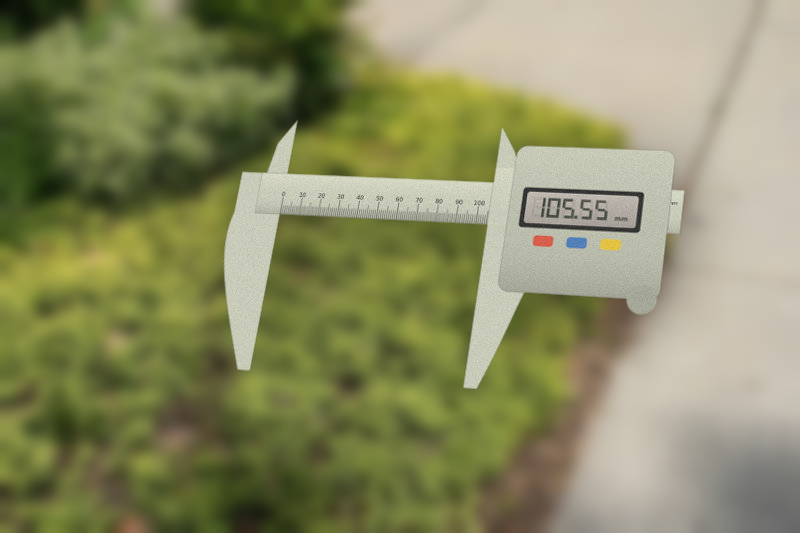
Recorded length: 105.55 mm
